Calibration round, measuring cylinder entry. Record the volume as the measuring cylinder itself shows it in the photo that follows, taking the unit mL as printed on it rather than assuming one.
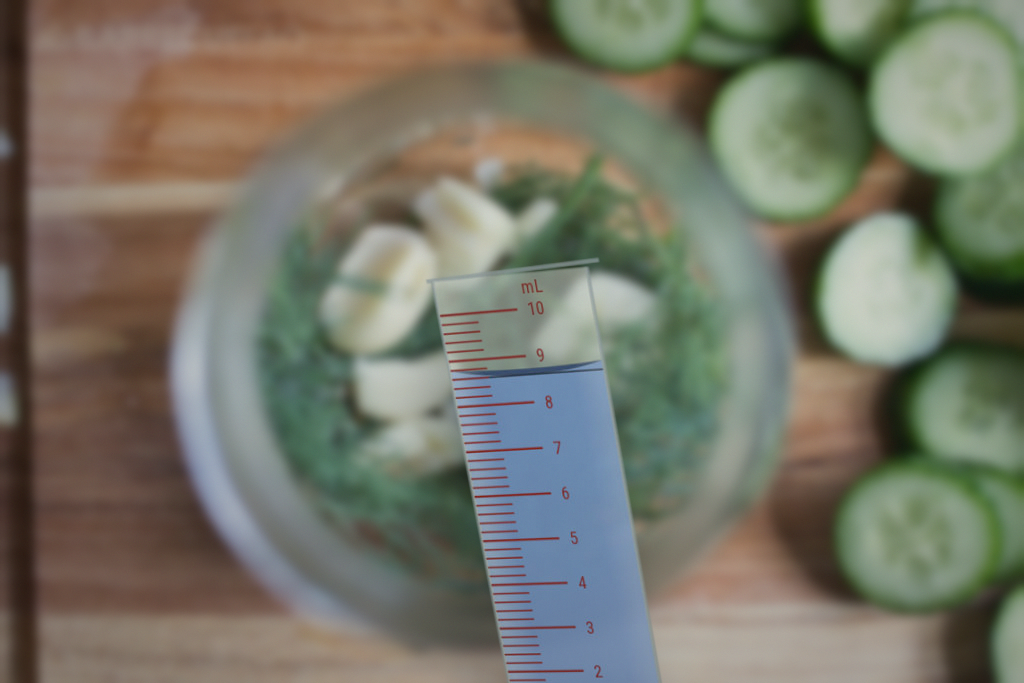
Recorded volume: 8.6 mL
